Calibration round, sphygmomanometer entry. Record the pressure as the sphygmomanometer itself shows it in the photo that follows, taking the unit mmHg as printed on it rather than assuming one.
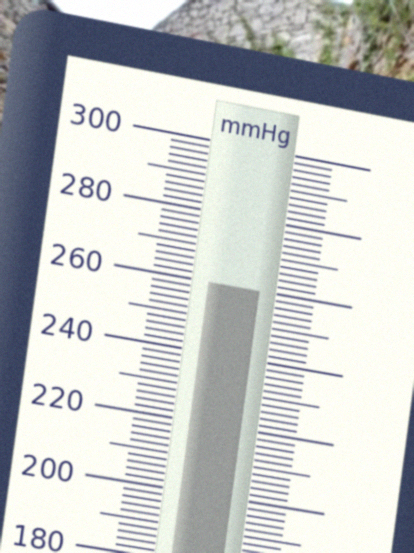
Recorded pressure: 260 mmHg
